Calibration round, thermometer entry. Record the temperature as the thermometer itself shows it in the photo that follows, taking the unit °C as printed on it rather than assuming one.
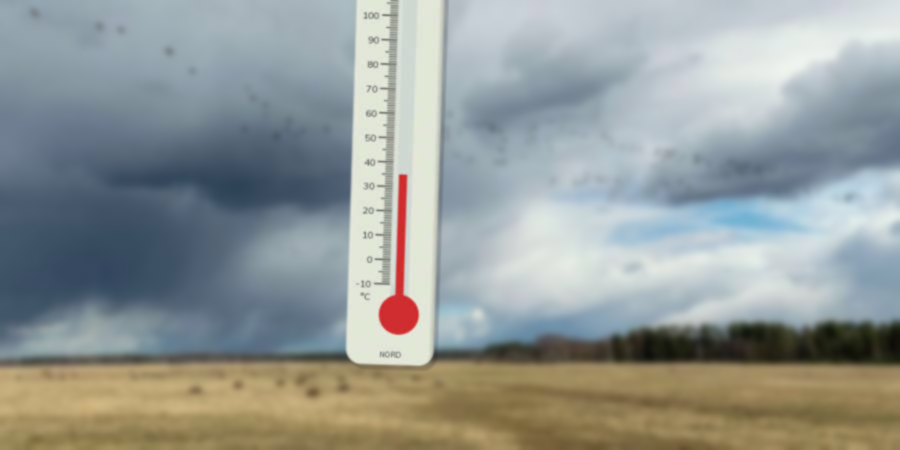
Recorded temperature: 35 °C
